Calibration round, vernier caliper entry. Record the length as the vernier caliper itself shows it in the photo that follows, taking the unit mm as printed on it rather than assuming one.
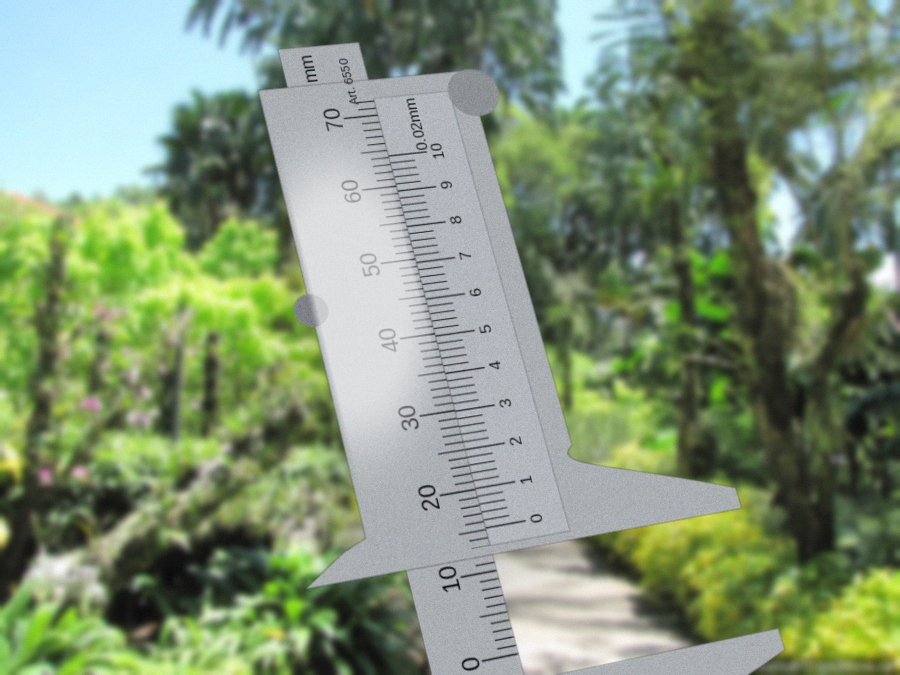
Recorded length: 15.2 mm
